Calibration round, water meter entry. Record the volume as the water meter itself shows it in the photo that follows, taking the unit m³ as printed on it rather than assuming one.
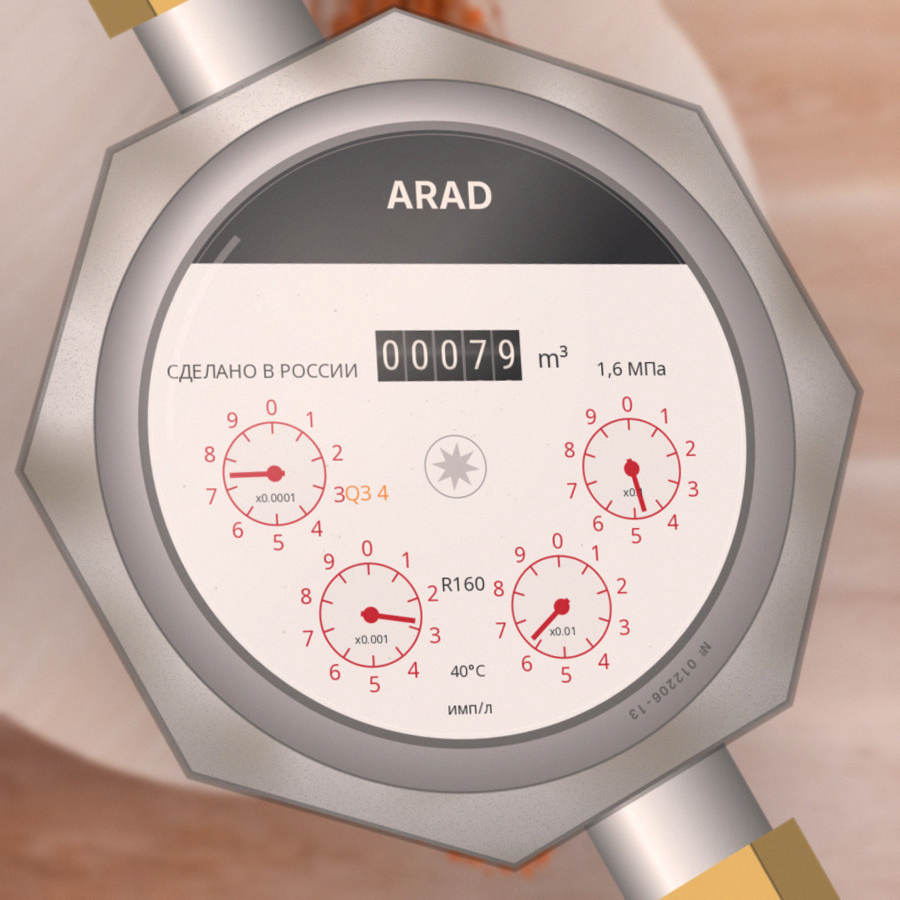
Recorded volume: 79.4627 m³
